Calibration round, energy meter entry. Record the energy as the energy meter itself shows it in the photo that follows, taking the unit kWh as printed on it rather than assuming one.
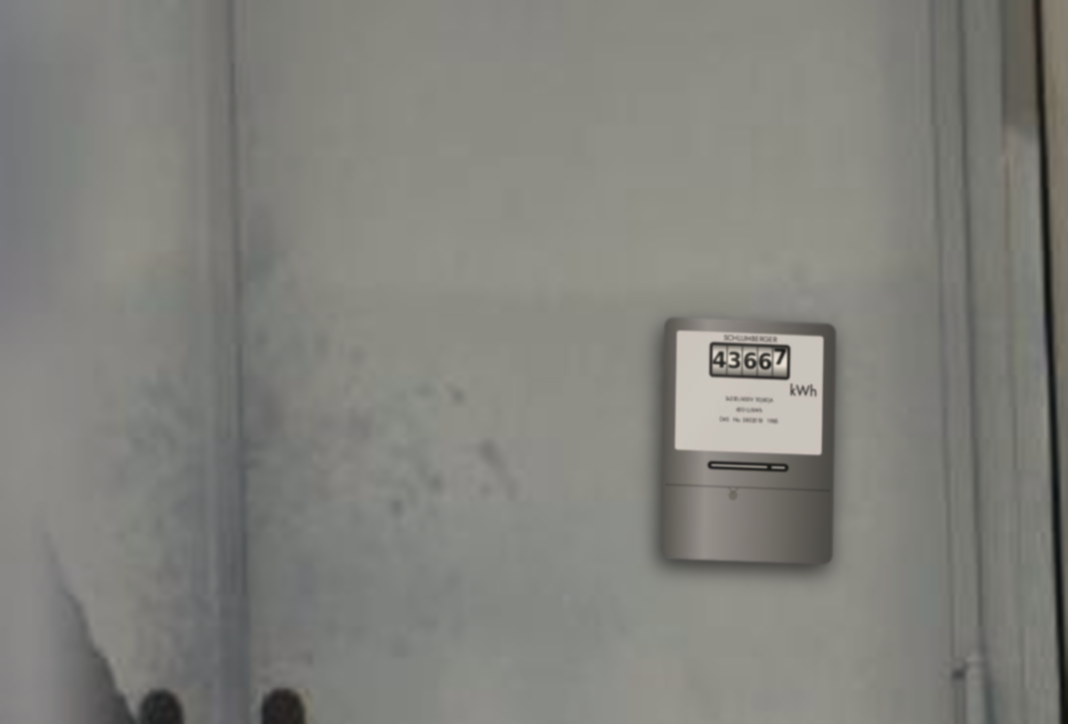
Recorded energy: 43667 kWh
